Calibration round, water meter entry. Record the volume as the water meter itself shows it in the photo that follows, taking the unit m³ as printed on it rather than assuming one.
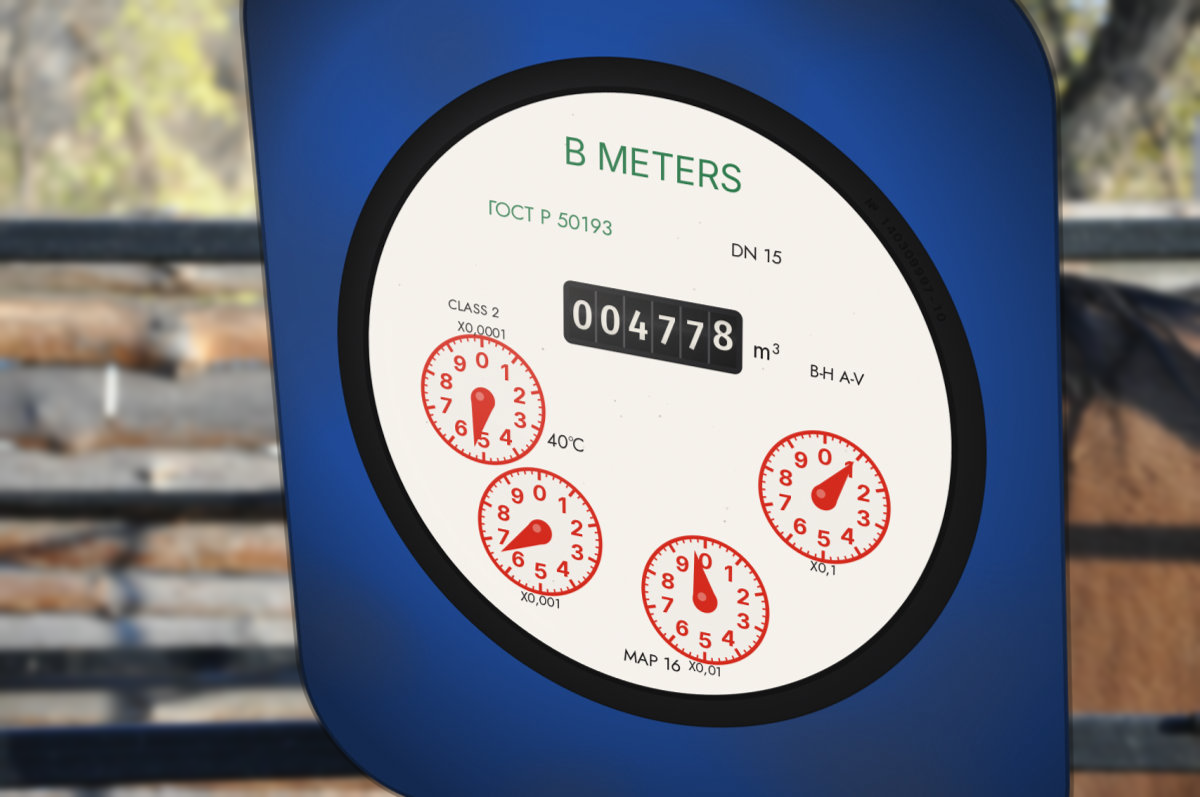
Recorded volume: 4778.0965 m³
